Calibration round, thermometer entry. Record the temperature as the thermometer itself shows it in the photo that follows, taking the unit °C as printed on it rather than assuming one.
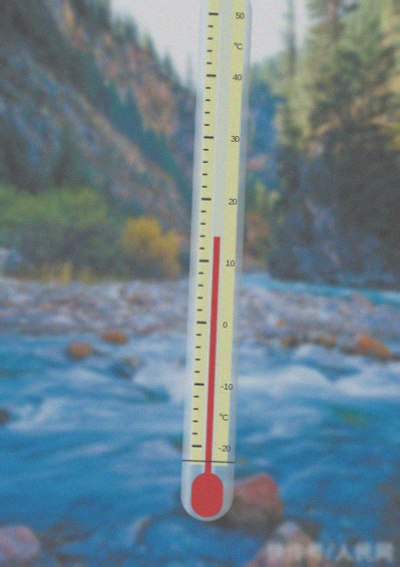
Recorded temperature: 14 °C
